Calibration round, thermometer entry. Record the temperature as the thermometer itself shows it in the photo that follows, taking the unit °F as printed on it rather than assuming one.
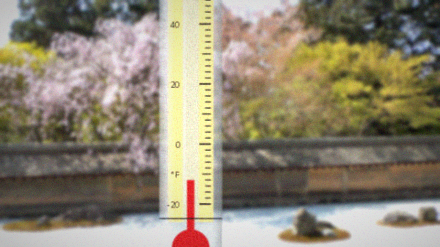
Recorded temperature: -12 °F
